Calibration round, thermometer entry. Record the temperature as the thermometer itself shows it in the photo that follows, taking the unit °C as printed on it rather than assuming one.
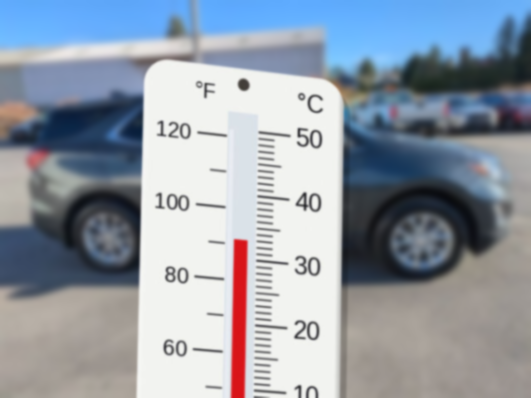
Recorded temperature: 33 °C
